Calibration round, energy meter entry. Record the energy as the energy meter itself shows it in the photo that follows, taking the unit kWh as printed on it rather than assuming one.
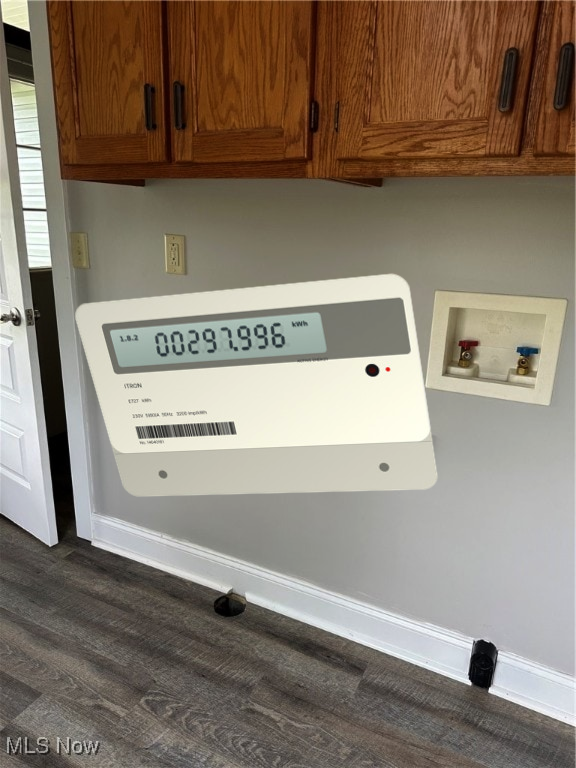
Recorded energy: 297.996 kWh
